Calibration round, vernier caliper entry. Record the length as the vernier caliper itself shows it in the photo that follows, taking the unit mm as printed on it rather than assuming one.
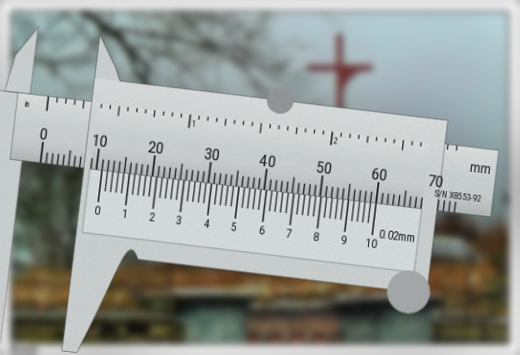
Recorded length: 11.0 mm
